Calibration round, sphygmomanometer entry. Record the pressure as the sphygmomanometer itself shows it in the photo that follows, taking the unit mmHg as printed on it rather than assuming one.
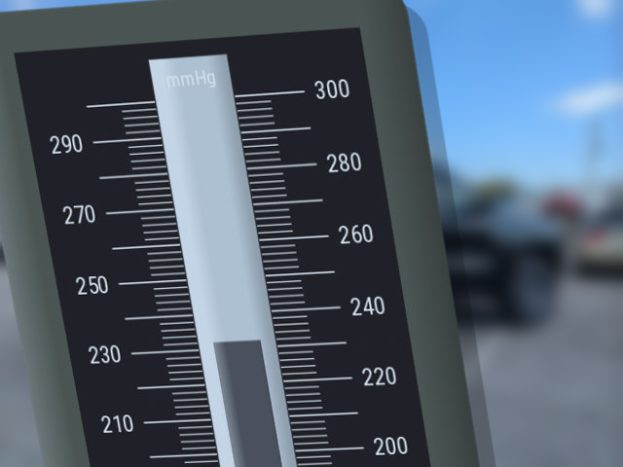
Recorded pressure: 232 mmHg
